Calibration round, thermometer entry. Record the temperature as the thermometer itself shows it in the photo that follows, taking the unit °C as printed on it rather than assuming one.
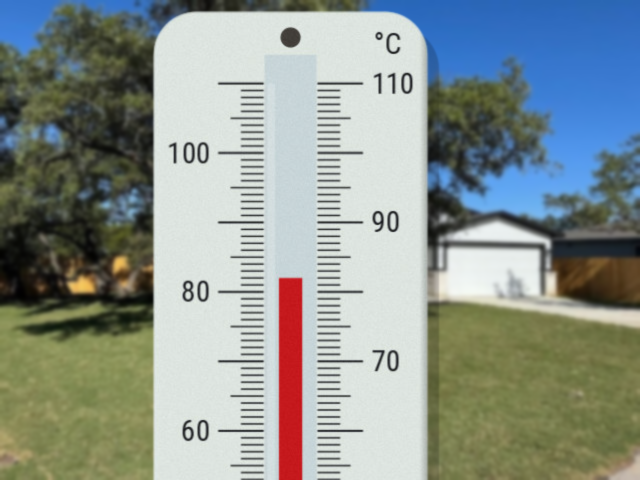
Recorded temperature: 82 °C
